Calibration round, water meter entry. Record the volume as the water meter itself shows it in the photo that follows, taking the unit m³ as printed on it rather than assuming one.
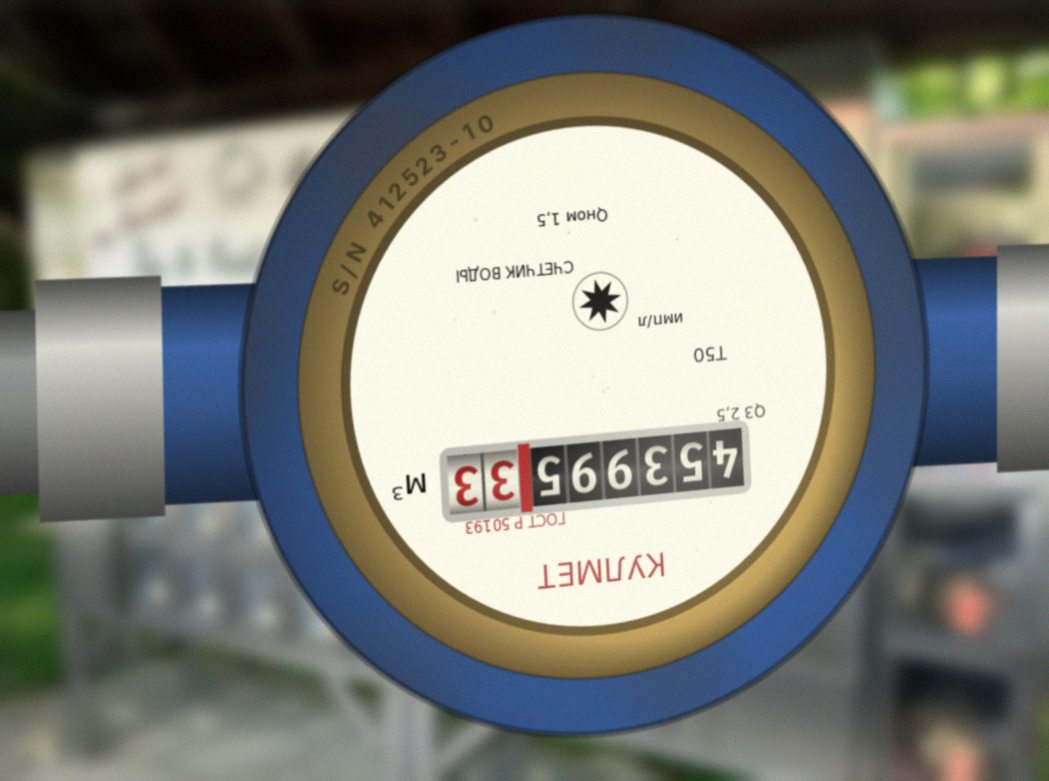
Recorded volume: 453995.33 m³
